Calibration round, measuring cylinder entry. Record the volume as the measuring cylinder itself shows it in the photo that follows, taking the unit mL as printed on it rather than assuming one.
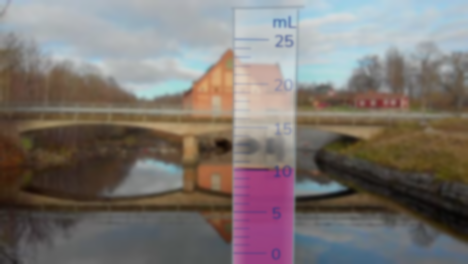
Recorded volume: 10 mL
